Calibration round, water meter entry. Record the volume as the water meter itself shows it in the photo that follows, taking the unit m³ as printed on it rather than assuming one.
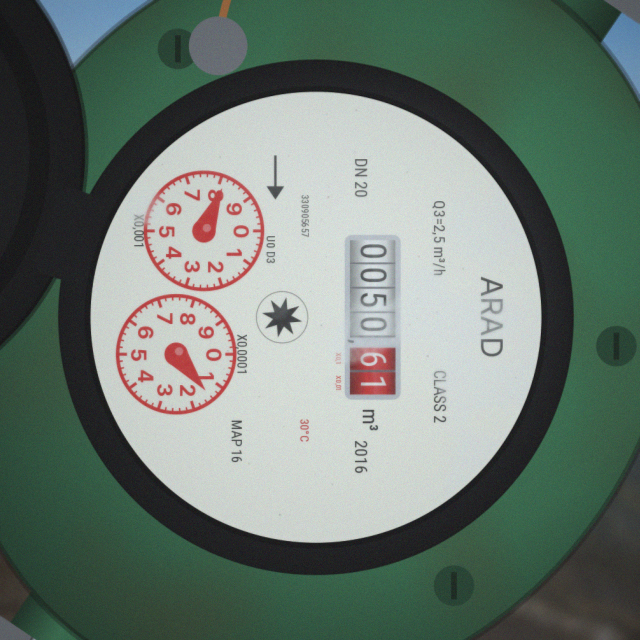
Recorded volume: 50.6181 m³
